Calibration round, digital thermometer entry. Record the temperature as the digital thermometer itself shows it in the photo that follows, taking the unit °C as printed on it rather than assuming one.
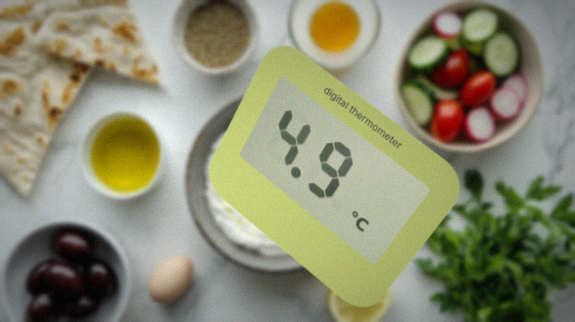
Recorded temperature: 4.9 °C
